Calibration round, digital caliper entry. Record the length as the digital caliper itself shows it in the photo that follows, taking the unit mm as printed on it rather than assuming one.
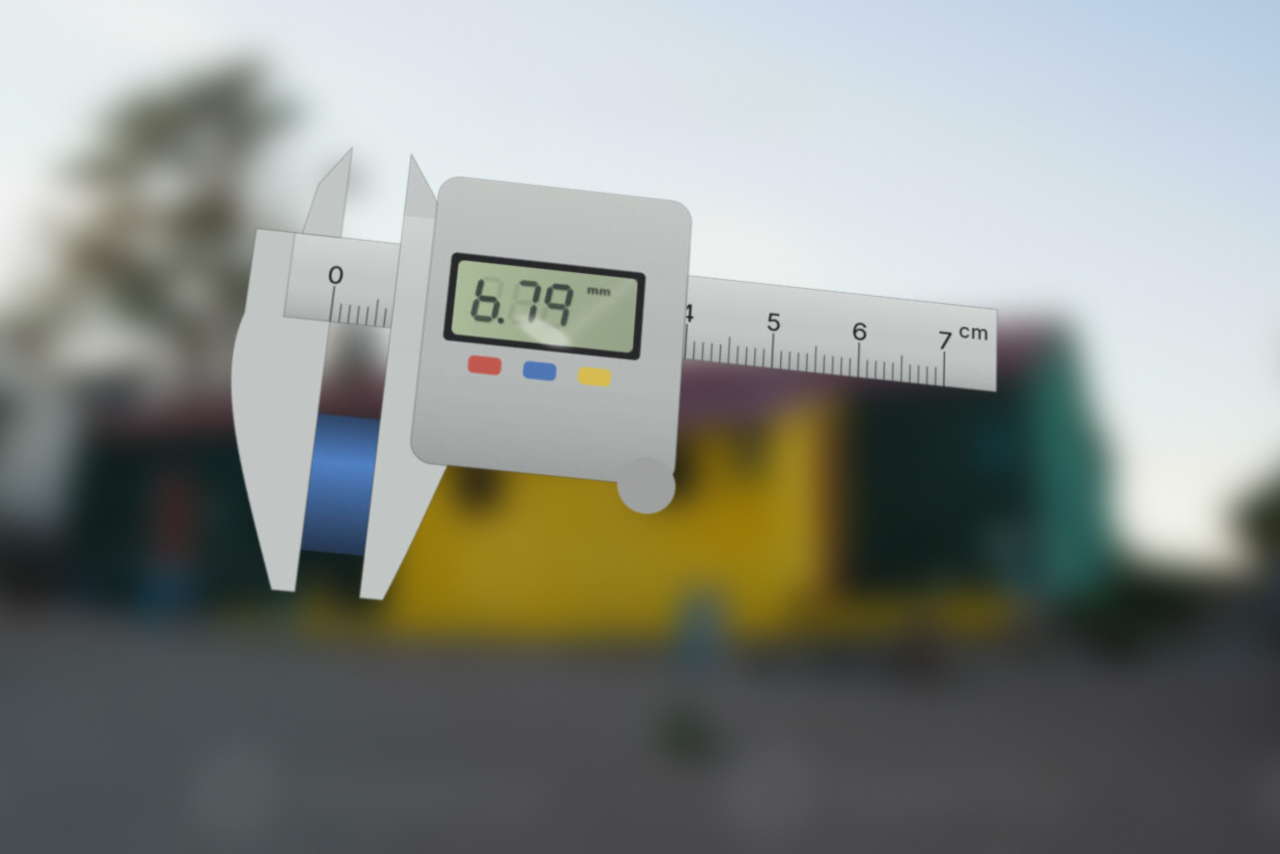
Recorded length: 6.79 mm
